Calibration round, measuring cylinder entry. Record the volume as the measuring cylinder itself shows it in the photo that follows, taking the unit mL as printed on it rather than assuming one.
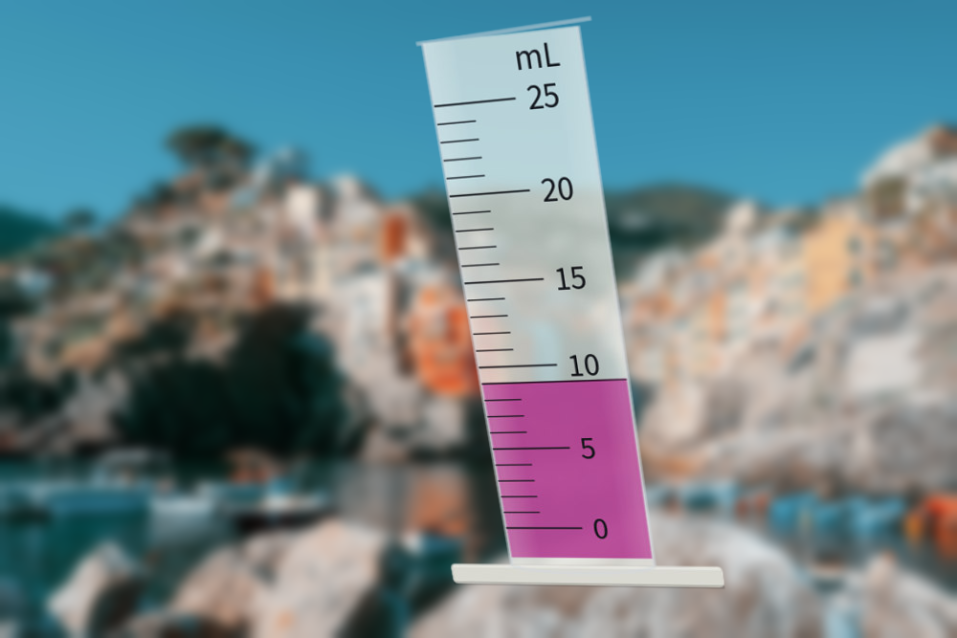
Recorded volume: 9 mL
